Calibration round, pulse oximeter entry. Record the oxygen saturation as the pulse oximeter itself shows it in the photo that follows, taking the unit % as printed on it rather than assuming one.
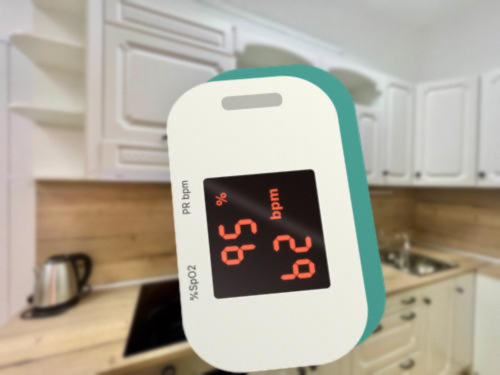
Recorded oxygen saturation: 95 %
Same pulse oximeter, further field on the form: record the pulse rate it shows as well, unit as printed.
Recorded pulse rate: 62 bpm
